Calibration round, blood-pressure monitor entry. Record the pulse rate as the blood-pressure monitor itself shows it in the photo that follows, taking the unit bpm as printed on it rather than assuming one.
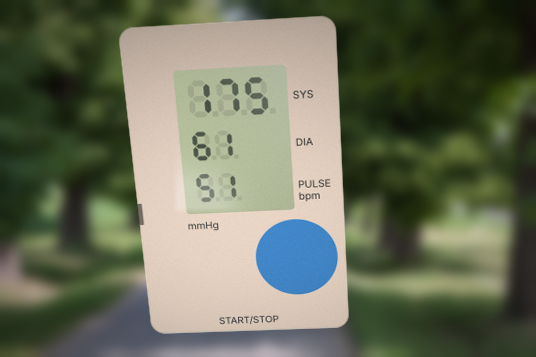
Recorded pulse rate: 51 bpm
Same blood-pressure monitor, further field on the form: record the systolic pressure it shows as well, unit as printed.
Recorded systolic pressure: 175 mmHg
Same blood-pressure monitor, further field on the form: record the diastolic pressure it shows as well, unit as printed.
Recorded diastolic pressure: 61 mmHg
